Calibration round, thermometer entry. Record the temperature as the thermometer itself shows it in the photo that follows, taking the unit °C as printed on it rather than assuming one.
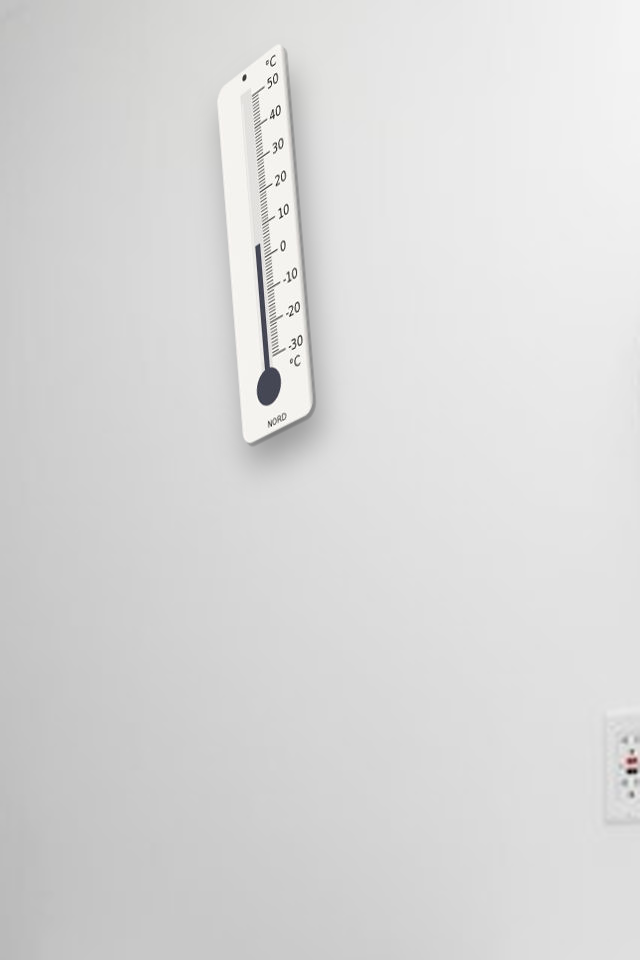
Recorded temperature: 5 °C
